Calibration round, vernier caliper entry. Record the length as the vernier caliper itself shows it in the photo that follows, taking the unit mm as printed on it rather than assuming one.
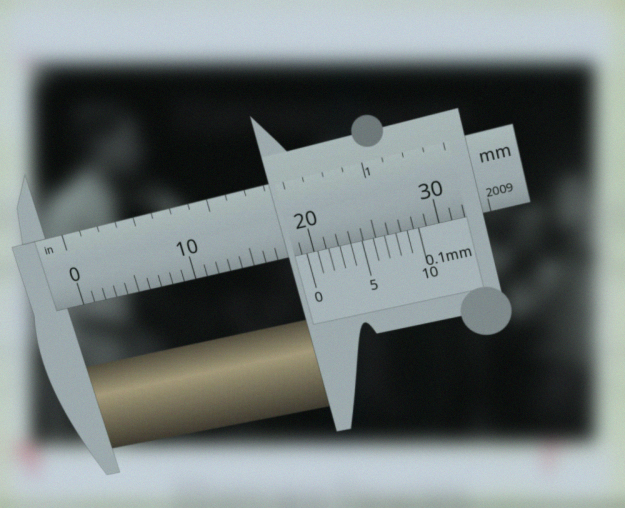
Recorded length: 19.4 mm
